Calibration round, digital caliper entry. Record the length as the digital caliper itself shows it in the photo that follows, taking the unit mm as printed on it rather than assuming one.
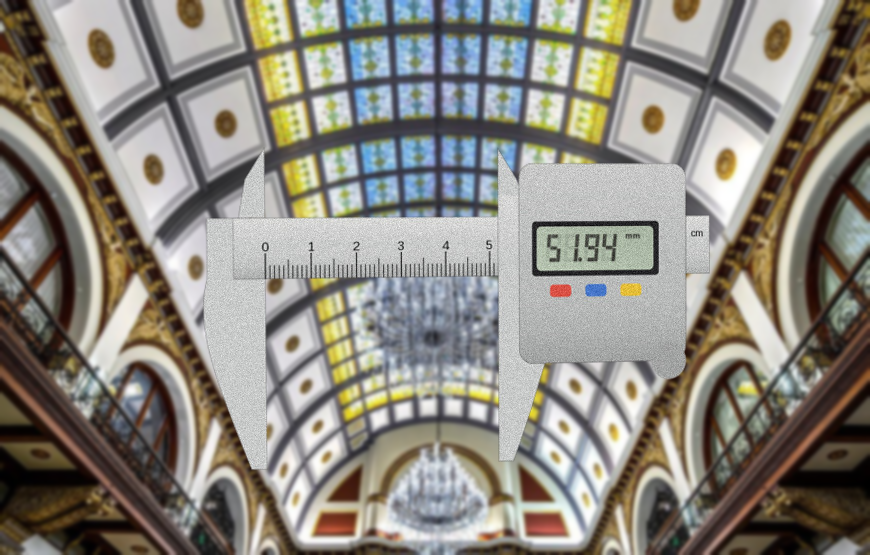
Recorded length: 51.94 mm
